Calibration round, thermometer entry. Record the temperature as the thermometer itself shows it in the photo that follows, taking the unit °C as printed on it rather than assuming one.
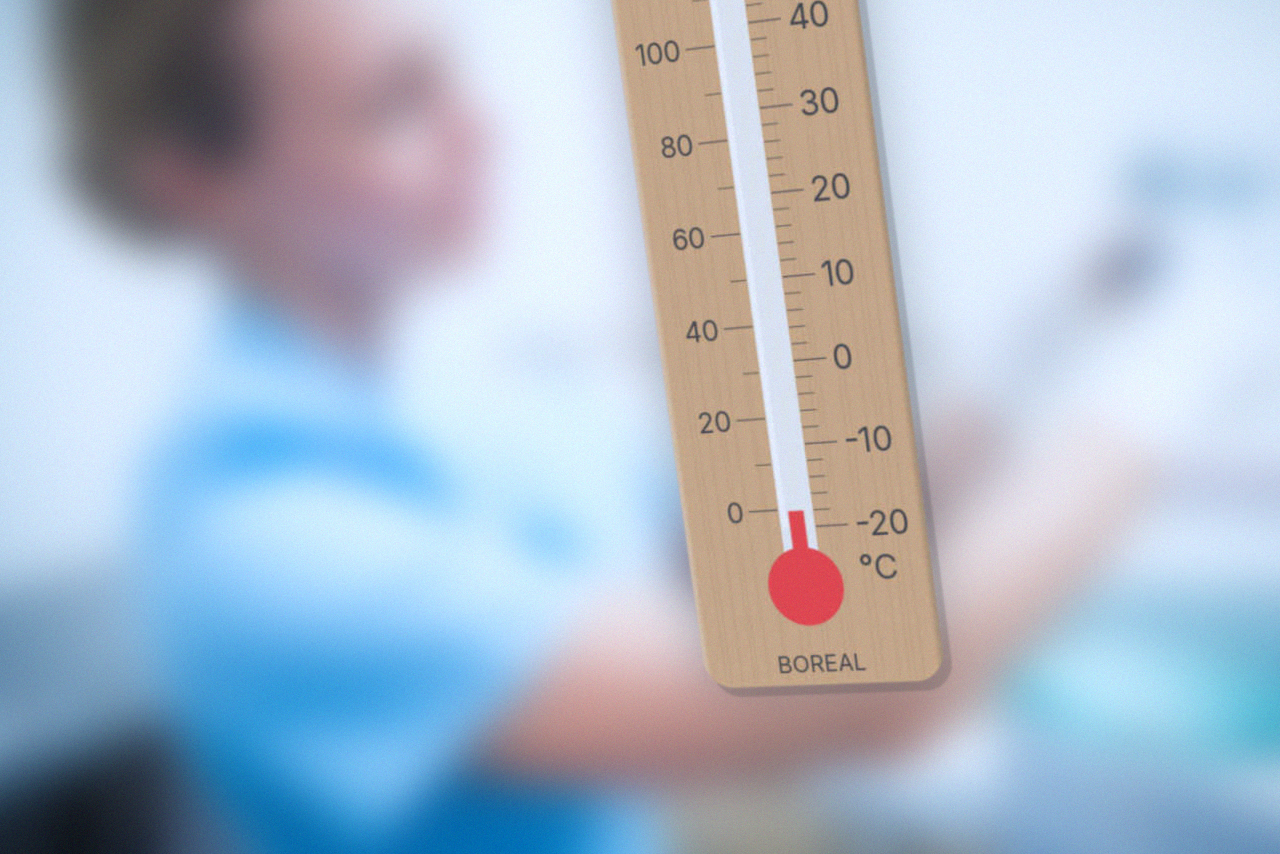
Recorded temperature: -18 °C
